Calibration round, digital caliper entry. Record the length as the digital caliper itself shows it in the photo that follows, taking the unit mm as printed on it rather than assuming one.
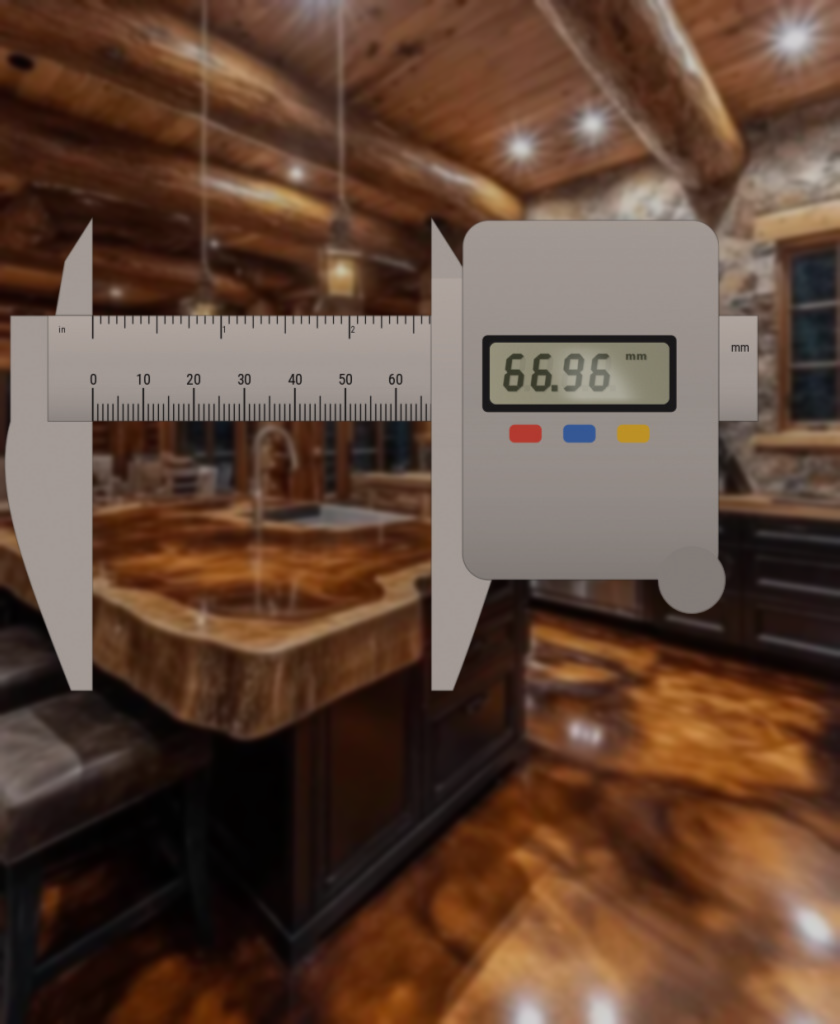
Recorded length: 66.96 mm
